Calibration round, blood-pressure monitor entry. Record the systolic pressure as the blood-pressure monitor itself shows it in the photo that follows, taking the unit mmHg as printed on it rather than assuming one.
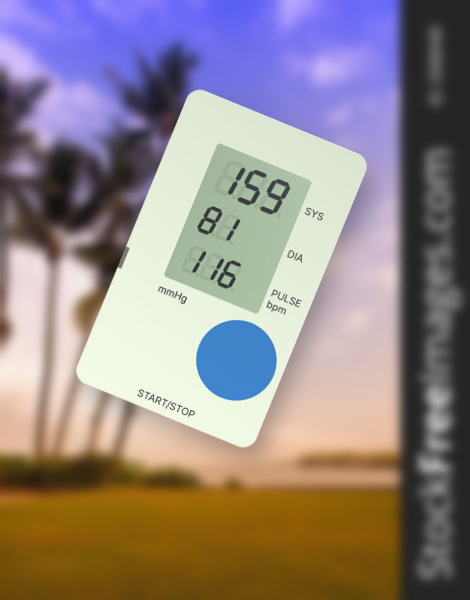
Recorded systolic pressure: 159 mmHg
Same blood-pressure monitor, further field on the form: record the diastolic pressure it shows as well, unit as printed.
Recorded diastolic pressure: 81 mmHg
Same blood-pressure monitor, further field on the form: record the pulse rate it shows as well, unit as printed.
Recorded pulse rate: 116 bpm
